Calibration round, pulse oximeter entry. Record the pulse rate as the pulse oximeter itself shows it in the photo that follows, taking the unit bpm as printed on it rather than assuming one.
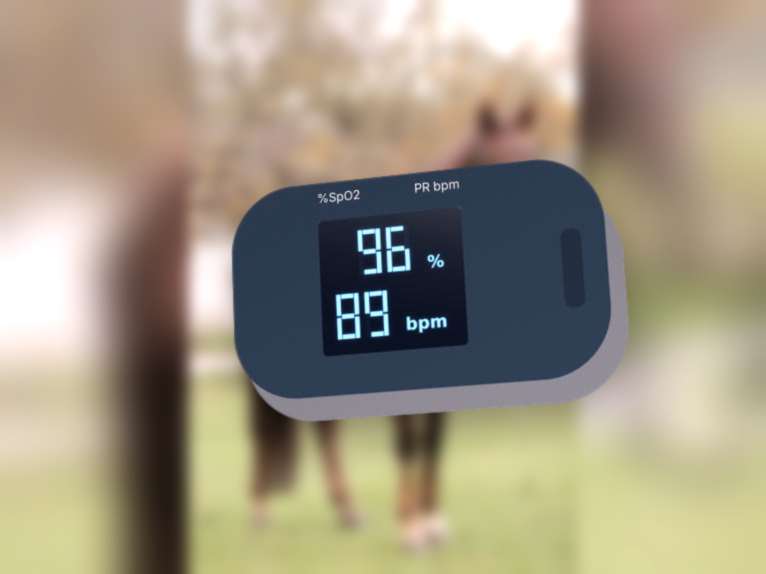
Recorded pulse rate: 89 bpm
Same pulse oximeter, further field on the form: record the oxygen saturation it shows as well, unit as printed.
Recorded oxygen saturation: 96 %
